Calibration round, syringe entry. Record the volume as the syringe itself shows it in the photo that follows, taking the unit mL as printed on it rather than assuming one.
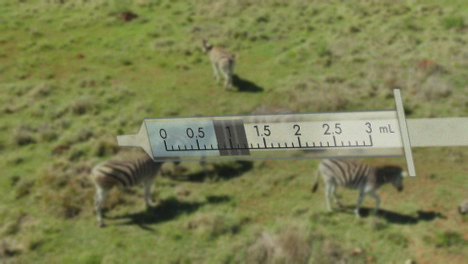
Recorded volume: 0.8 mL
